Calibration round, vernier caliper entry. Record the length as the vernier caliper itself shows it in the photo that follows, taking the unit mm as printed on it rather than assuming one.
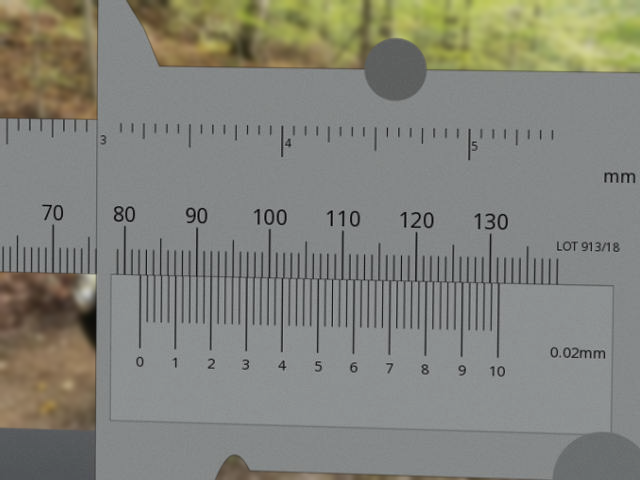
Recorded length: 82.2 mm
